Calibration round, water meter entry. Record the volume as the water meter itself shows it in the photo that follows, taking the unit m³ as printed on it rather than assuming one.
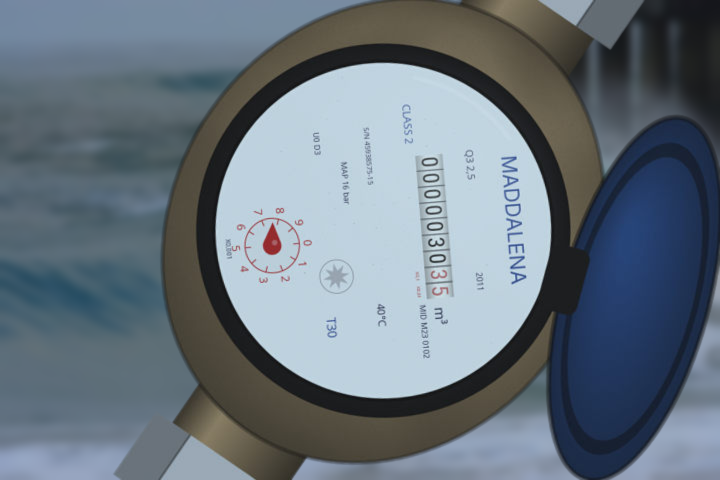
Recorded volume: 30.357 m³
